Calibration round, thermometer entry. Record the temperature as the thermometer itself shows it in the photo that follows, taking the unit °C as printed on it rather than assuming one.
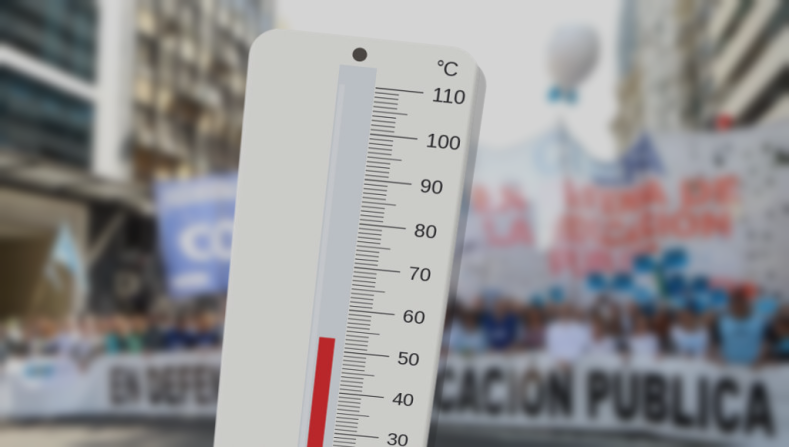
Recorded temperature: 53 °C
